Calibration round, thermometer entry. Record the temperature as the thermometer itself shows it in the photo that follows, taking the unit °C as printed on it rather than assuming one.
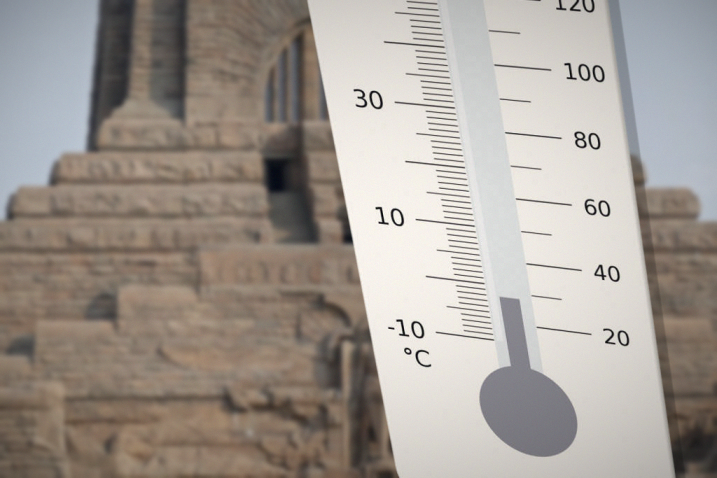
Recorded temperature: -2 °C
